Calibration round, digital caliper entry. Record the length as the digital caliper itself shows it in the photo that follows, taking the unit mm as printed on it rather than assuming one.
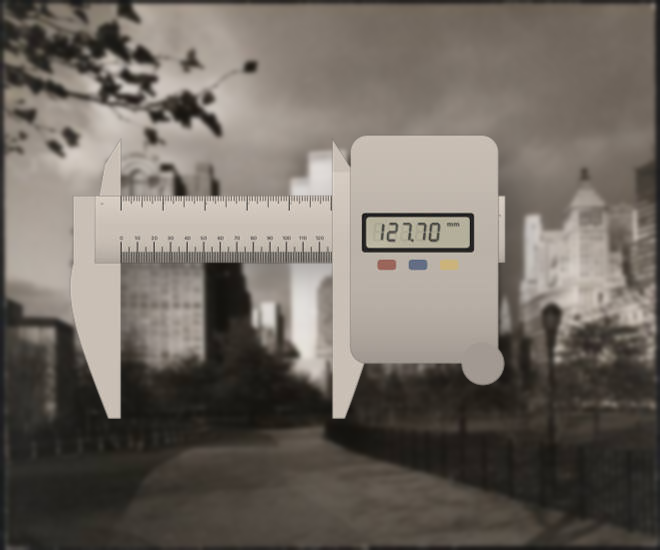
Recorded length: 127.70 mm
